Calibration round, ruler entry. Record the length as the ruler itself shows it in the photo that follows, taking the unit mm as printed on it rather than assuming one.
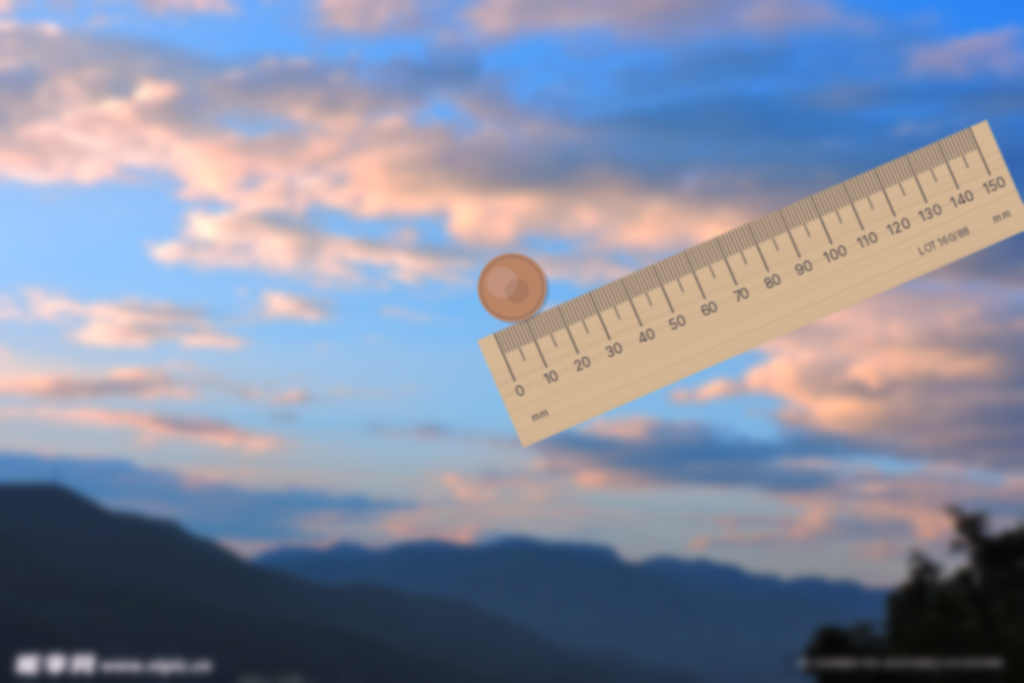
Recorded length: 20 mm
